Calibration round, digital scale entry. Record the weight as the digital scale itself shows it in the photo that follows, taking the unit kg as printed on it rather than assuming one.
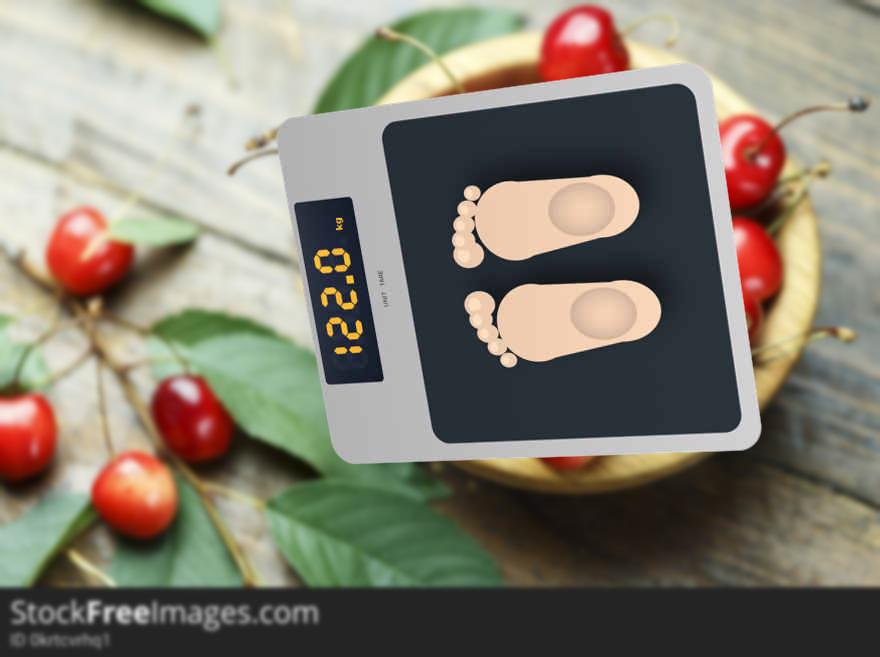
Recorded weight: 122.0 kg
